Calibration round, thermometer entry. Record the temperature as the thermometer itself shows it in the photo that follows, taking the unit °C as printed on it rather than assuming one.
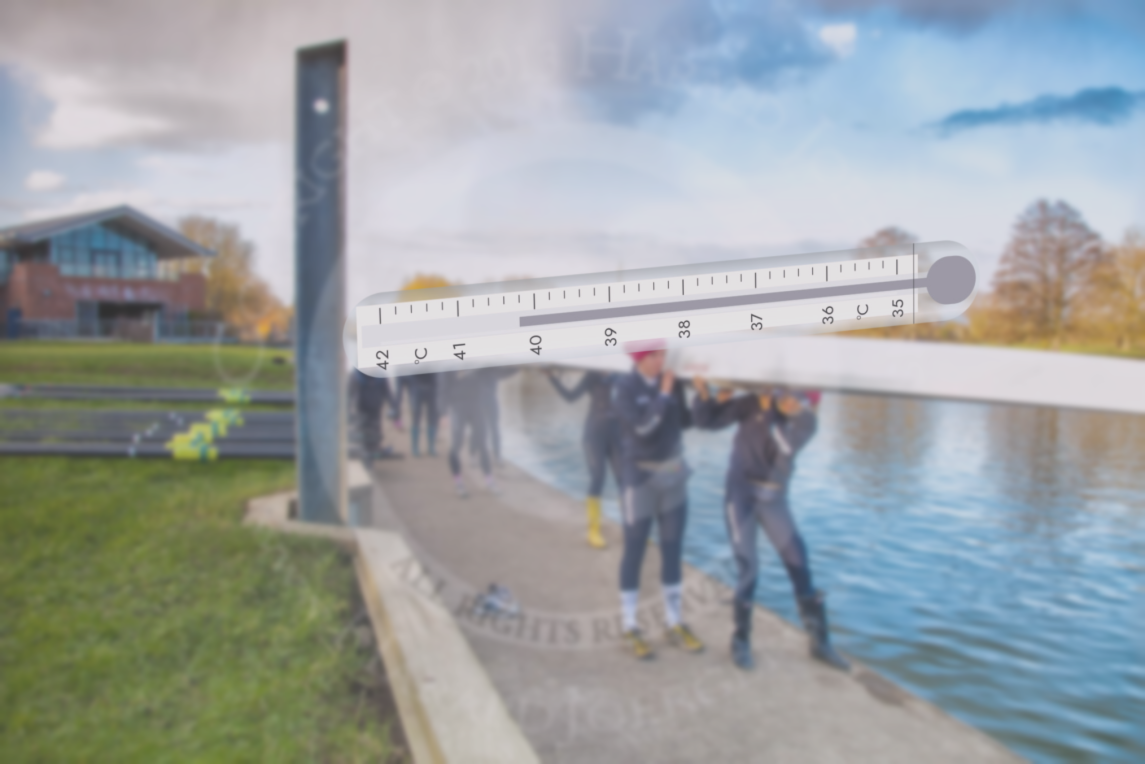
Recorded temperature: 40.2 °C
